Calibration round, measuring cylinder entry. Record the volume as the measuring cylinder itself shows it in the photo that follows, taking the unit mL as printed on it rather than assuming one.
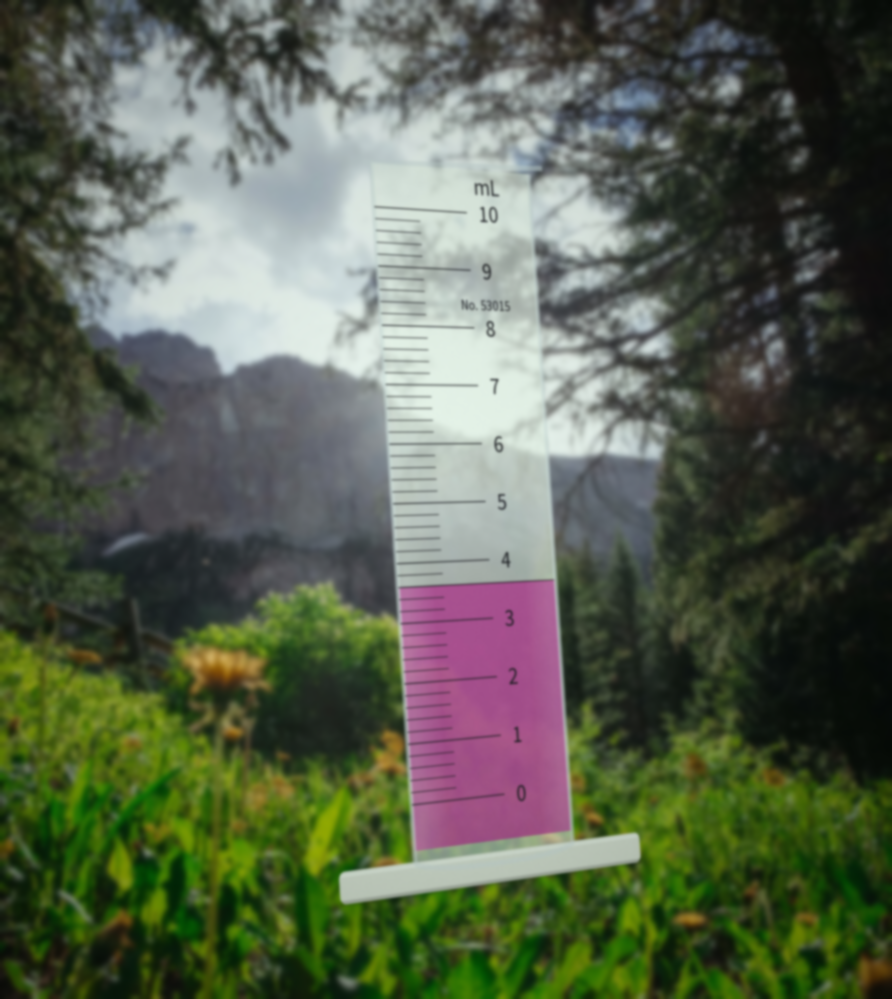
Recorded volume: 3.6 mL
